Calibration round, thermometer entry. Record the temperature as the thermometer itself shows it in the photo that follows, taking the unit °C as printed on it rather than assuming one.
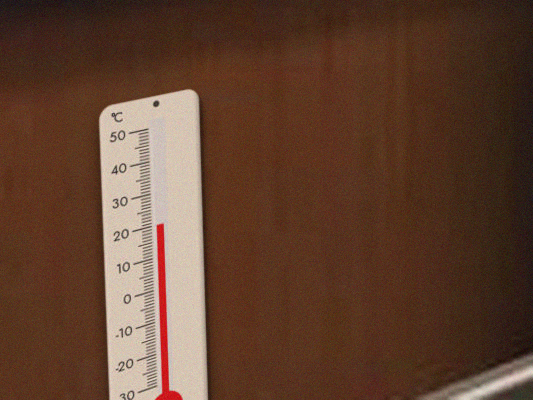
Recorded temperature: 20 °C
